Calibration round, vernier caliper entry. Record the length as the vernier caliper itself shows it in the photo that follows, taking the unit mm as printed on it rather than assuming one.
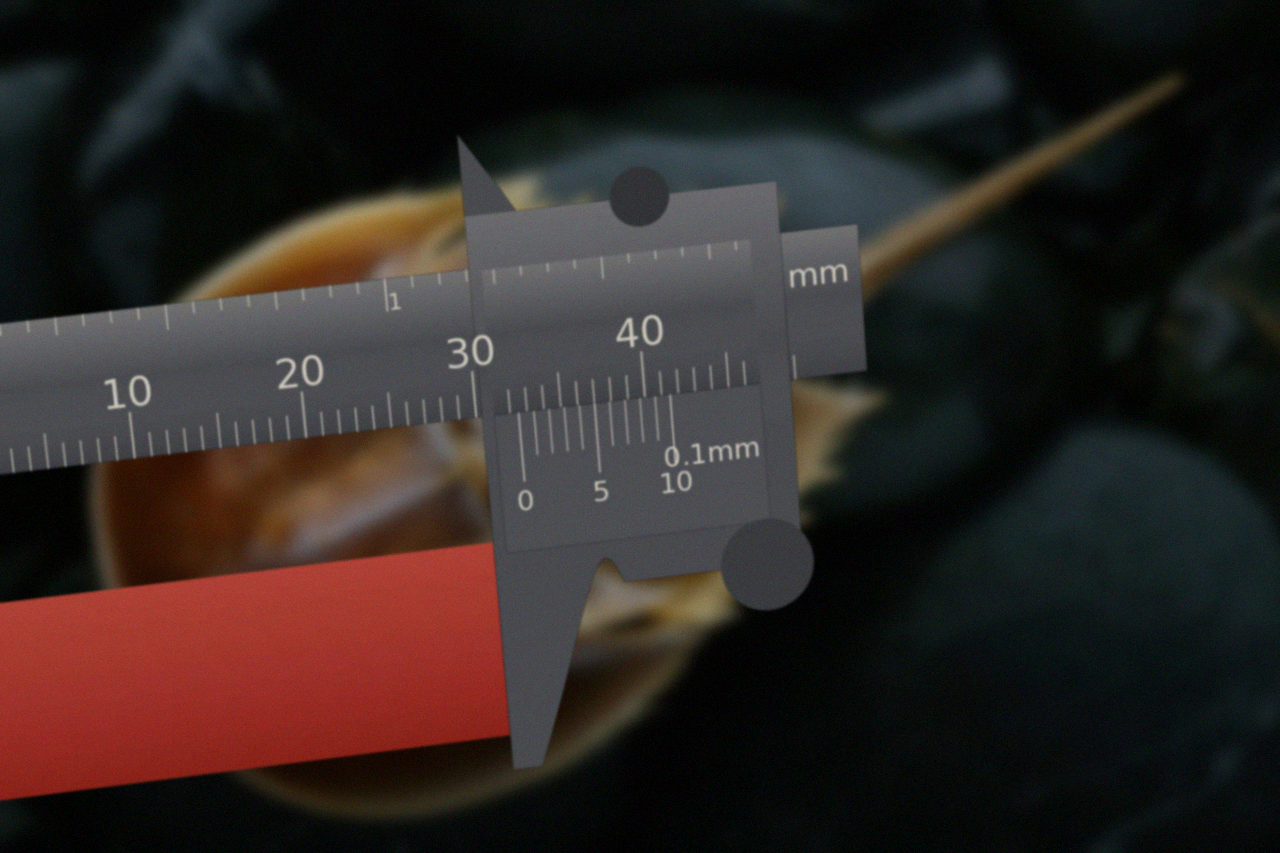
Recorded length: 32.5 mm
